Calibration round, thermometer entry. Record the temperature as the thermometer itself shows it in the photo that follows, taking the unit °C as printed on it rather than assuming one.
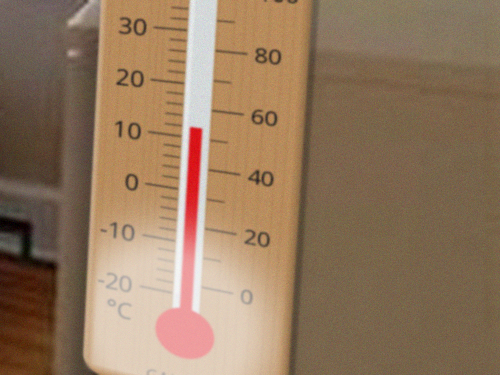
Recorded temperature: 12 °C
